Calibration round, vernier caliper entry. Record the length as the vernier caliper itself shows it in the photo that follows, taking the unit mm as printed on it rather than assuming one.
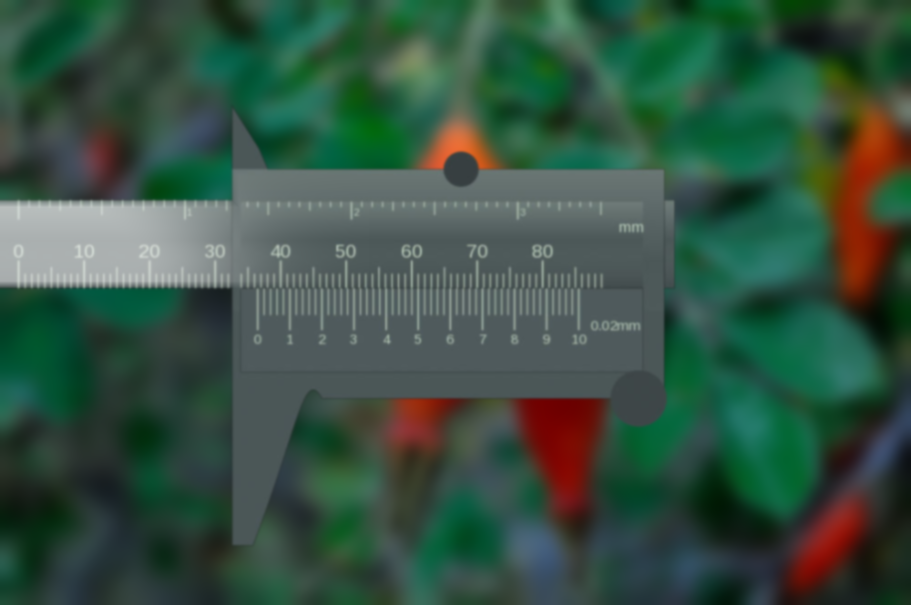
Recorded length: 36.5 mm
